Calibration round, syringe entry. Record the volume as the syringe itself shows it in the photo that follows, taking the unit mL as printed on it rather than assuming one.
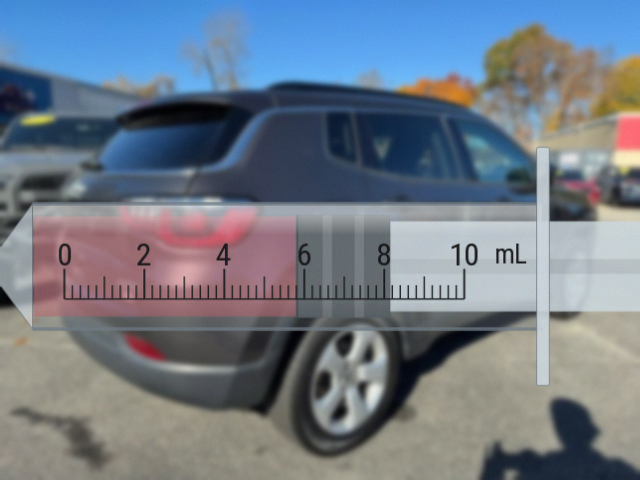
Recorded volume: 5.8 mL
